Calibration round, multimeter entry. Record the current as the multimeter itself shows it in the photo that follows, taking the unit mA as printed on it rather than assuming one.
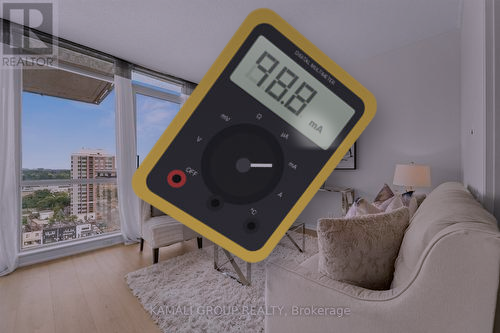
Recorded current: 98.8 mA
